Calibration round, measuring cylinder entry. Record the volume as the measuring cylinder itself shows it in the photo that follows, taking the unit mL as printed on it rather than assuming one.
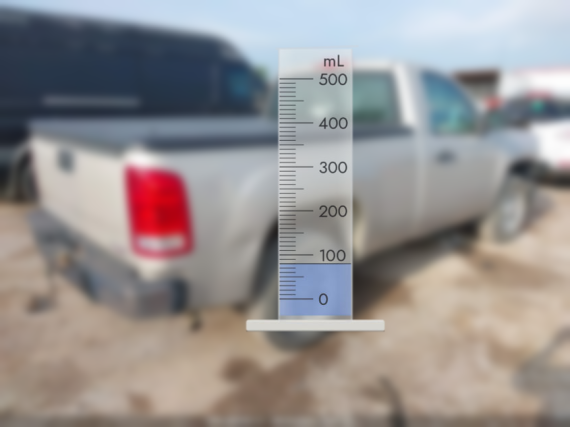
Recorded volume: 80 mL
